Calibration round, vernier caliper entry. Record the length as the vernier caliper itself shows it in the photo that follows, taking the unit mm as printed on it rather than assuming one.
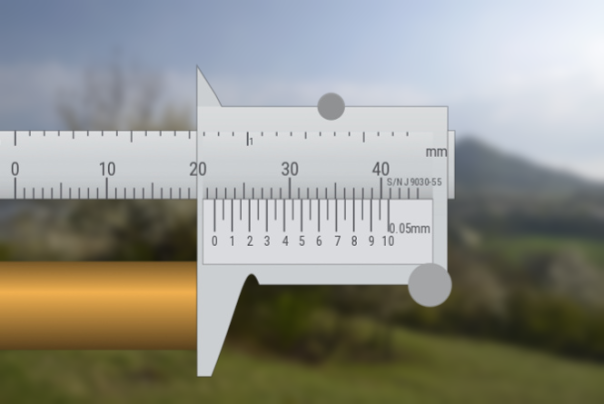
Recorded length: 21.8 mm
